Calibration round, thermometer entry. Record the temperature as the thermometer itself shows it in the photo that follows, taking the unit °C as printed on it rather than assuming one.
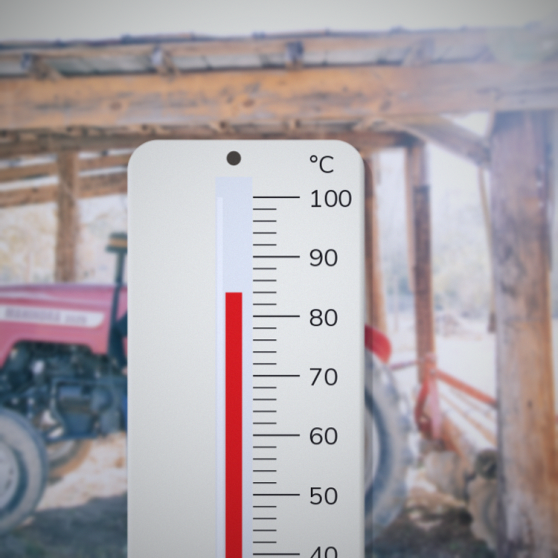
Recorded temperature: 84 °C
